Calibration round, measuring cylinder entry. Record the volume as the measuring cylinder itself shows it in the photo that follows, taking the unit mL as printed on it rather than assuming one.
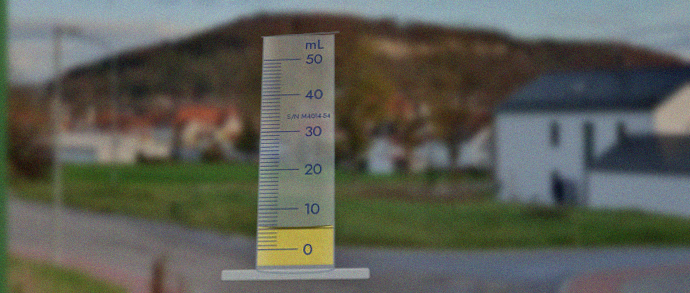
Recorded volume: 5 mL
